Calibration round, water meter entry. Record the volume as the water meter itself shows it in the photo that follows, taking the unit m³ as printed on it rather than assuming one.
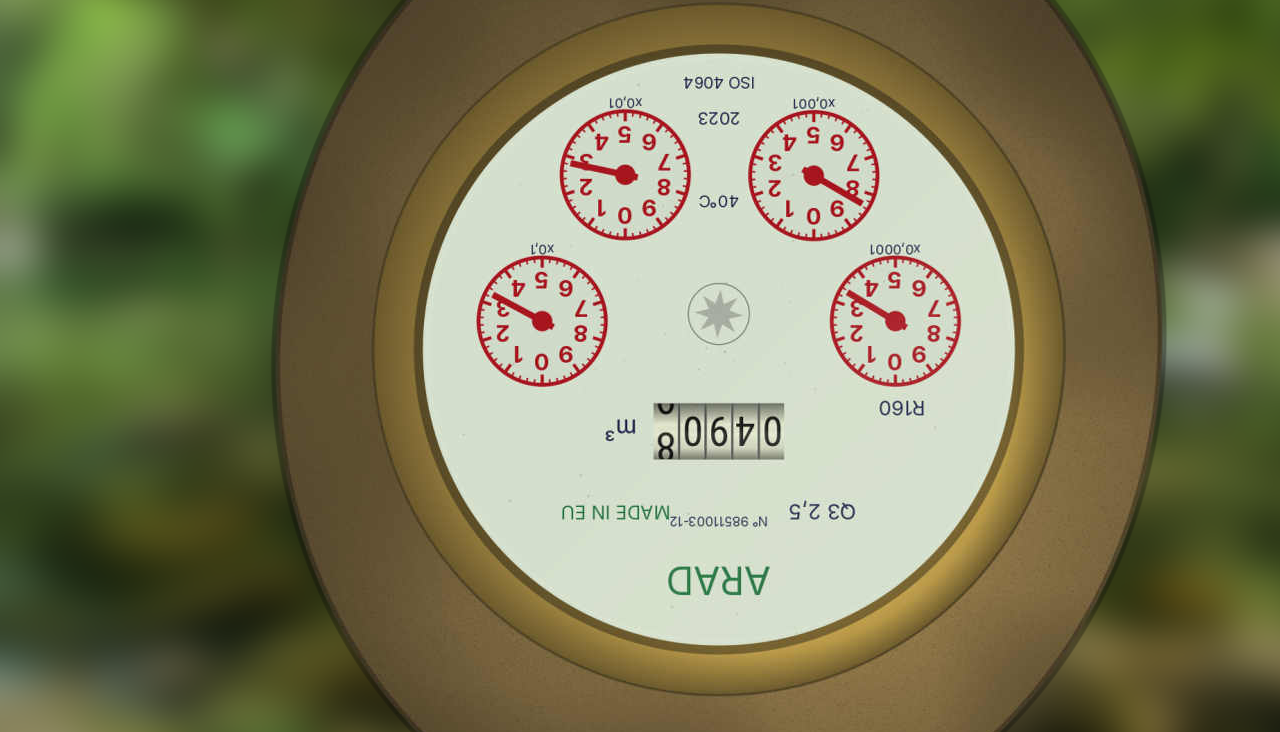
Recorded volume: 4908.3283 m³
